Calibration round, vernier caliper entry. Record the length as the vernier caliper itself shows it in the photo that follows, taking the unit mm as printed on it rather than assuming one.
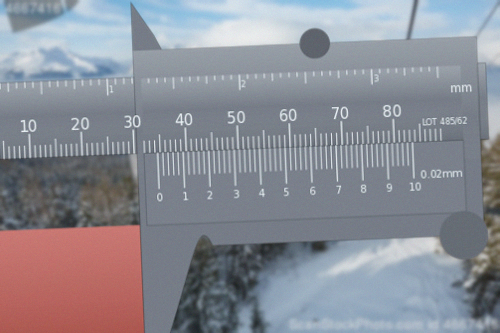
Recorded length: 34.5 mm
